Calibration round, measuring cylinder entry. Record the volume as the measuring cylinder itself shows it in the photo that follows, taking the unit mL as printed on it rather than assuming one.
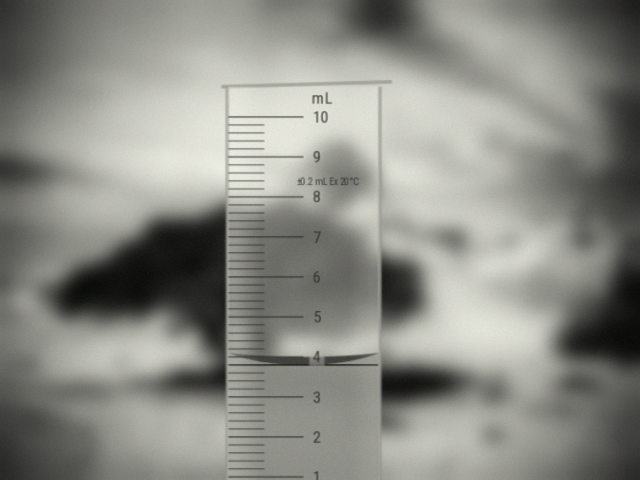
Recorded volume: 3.8 mL
